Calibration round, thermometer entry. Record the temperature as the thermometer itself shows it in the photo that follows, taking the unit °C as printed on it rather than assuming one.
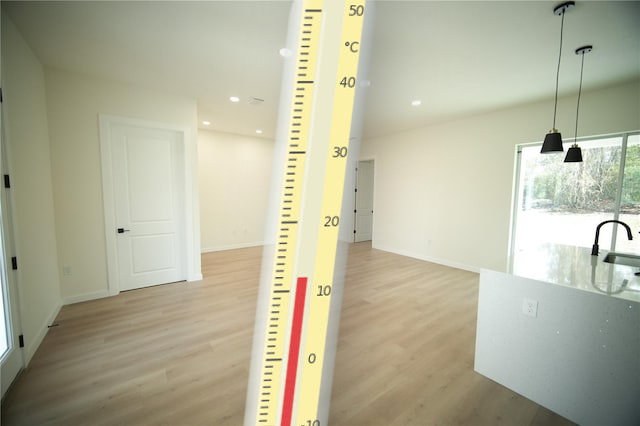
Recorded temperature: 12 °C
